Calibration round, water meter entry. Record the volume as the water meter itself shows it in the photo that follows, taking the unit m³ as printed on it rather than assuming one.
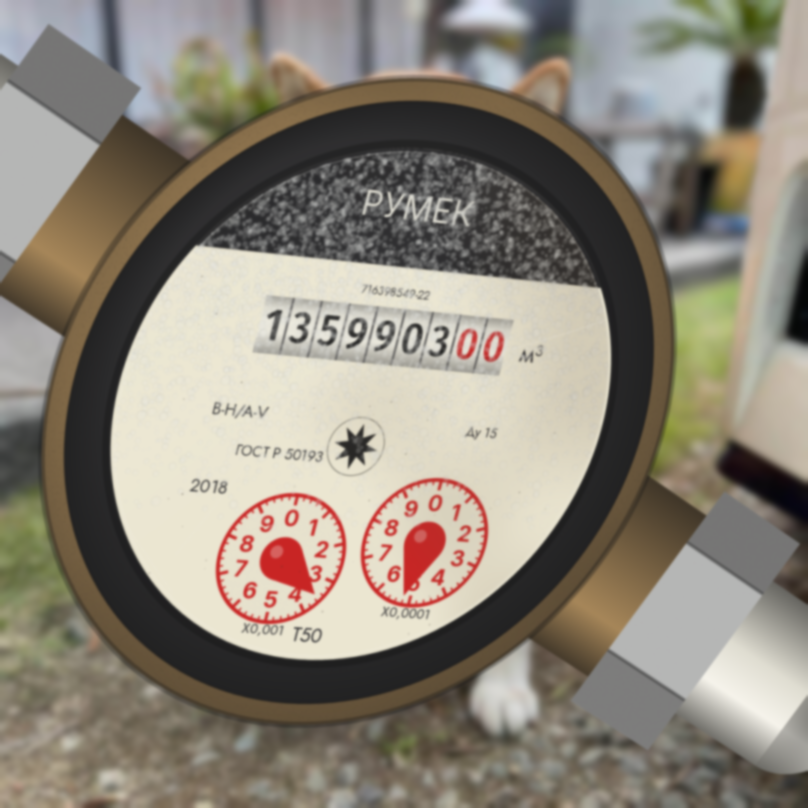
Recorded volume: 1359903.0035 m³
